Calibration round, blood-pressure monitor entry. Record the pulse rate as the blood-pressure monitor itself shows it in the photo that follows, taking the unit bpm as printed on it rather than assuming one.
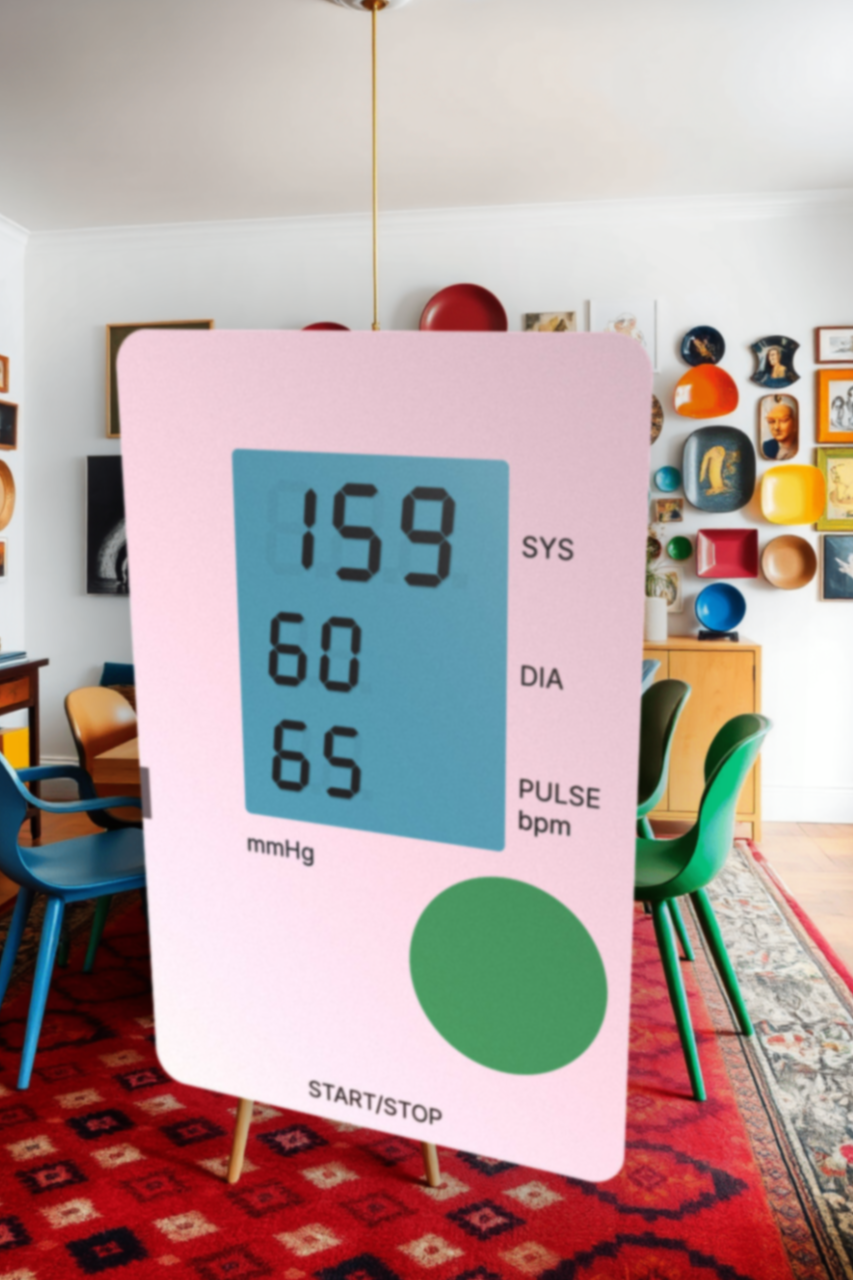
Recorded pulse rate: 65 bpm
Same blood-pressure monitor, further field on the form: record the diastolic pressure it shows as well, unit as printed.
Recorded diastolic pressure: 60 mmHg
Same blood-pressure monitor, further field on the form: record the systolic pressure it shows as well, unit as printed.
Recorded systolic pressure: 159 mmHg
